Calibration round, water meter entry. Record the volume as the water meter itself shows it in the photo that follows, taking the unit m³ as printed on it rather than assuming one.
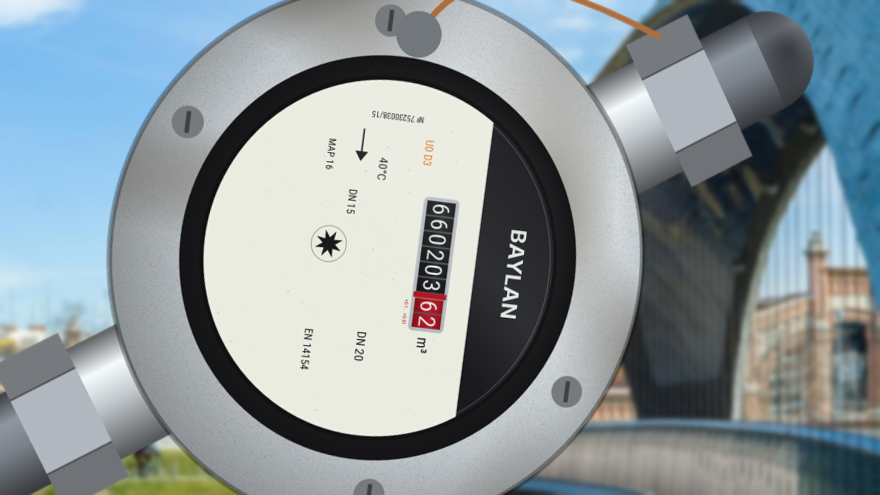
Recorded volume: 660203.62 m³
